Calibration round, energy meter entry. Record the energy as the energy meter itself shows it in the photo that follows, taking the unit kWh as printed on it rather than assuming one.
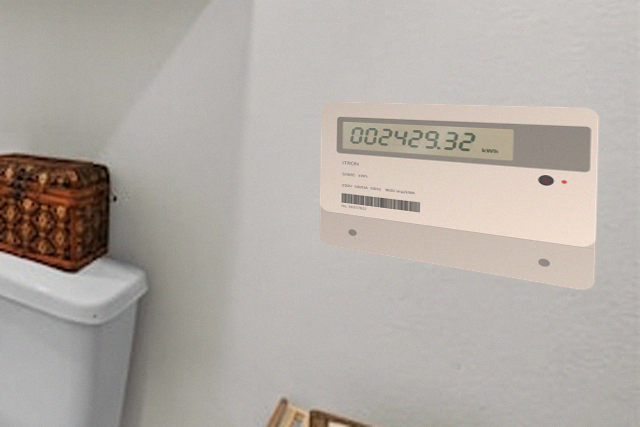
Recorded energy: 2429.32 kWh
